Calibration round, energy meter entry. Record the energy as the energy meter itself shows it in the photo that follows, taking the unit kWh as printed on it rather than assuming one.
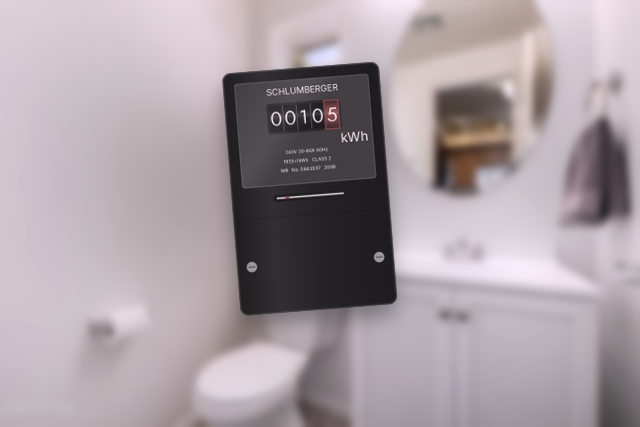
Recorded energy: 10.5 kWh
